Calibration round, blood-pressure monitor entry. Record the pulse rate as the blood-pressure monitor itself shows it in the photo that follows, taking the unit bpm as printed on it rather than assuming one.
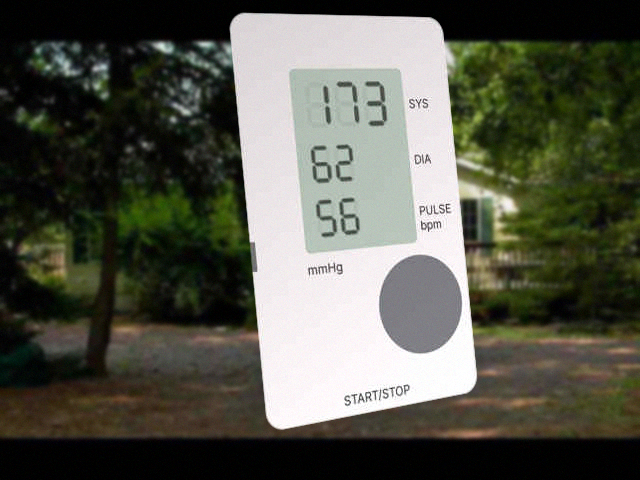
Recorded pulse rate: 56 bpm
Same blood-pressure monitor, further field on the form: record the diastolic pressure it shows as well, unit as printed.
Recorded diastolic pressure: 62 mmHg
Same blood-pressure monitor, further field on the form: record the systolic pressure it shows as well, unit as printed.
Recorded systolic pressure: 173 mmHg
